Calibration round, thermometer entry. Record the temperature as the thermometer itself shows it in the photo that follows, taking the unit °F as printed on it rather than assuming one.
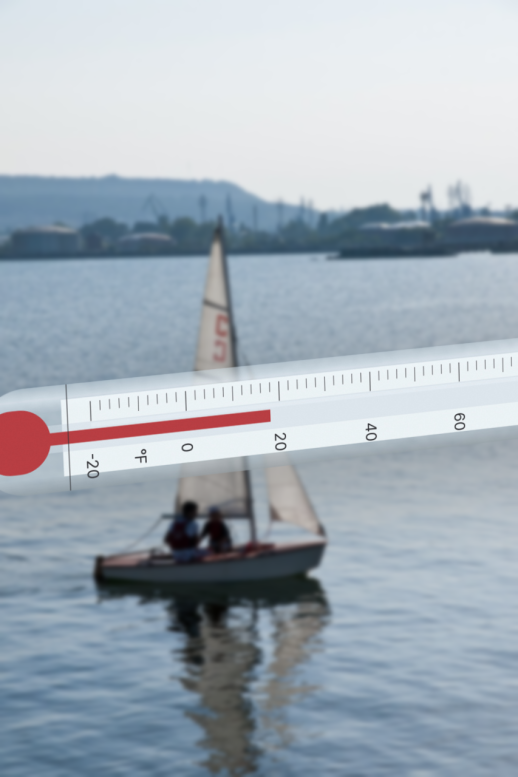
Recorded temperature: 18 °F
